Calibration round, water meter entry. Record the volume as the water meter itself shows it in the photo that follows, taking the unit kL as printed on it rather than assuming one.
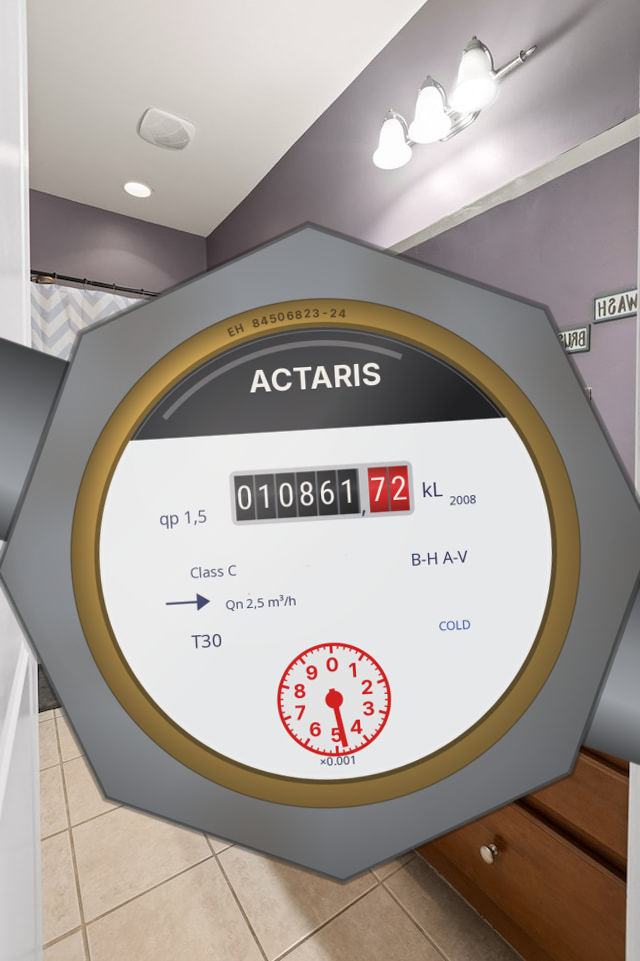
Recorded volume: 10861.724 kL
